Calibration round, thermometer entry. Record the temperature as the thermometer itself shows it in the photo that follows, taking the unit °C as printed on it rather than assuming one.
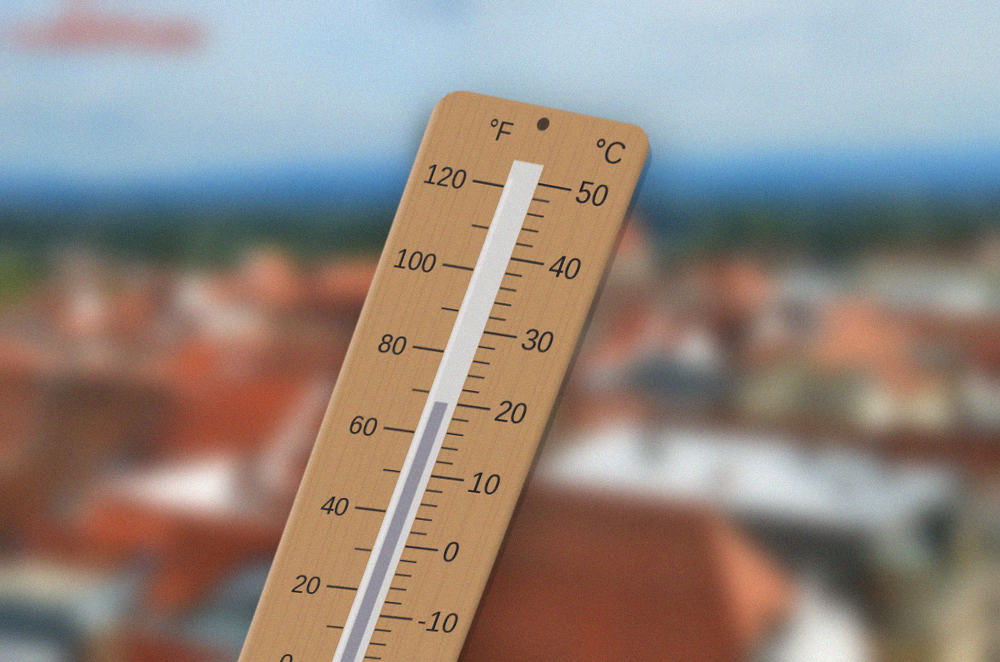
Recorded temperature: 20 °C
